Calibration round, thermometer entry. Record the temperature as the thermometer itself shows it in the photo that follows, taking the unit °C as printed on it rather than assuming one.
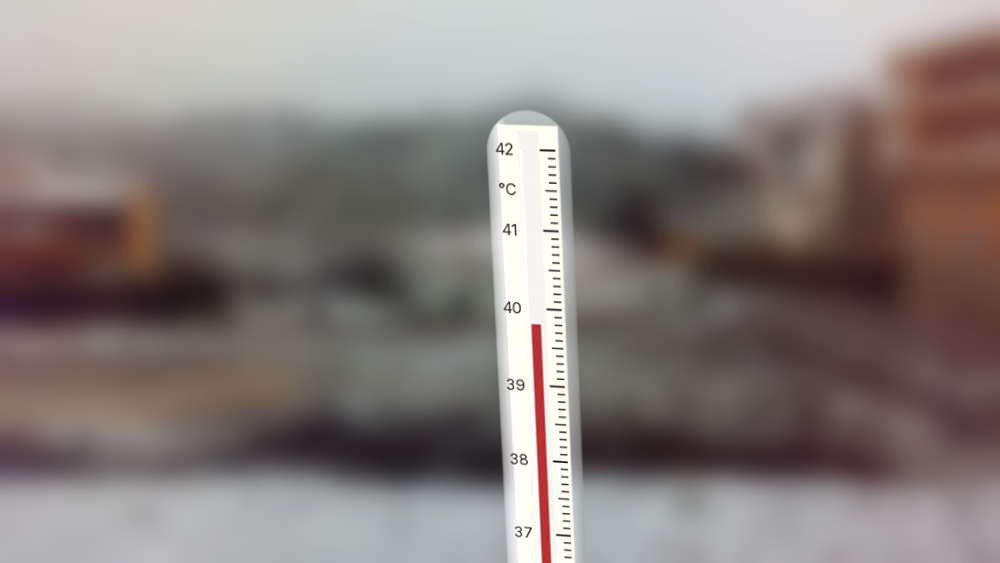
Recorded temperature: 39.8 °C
